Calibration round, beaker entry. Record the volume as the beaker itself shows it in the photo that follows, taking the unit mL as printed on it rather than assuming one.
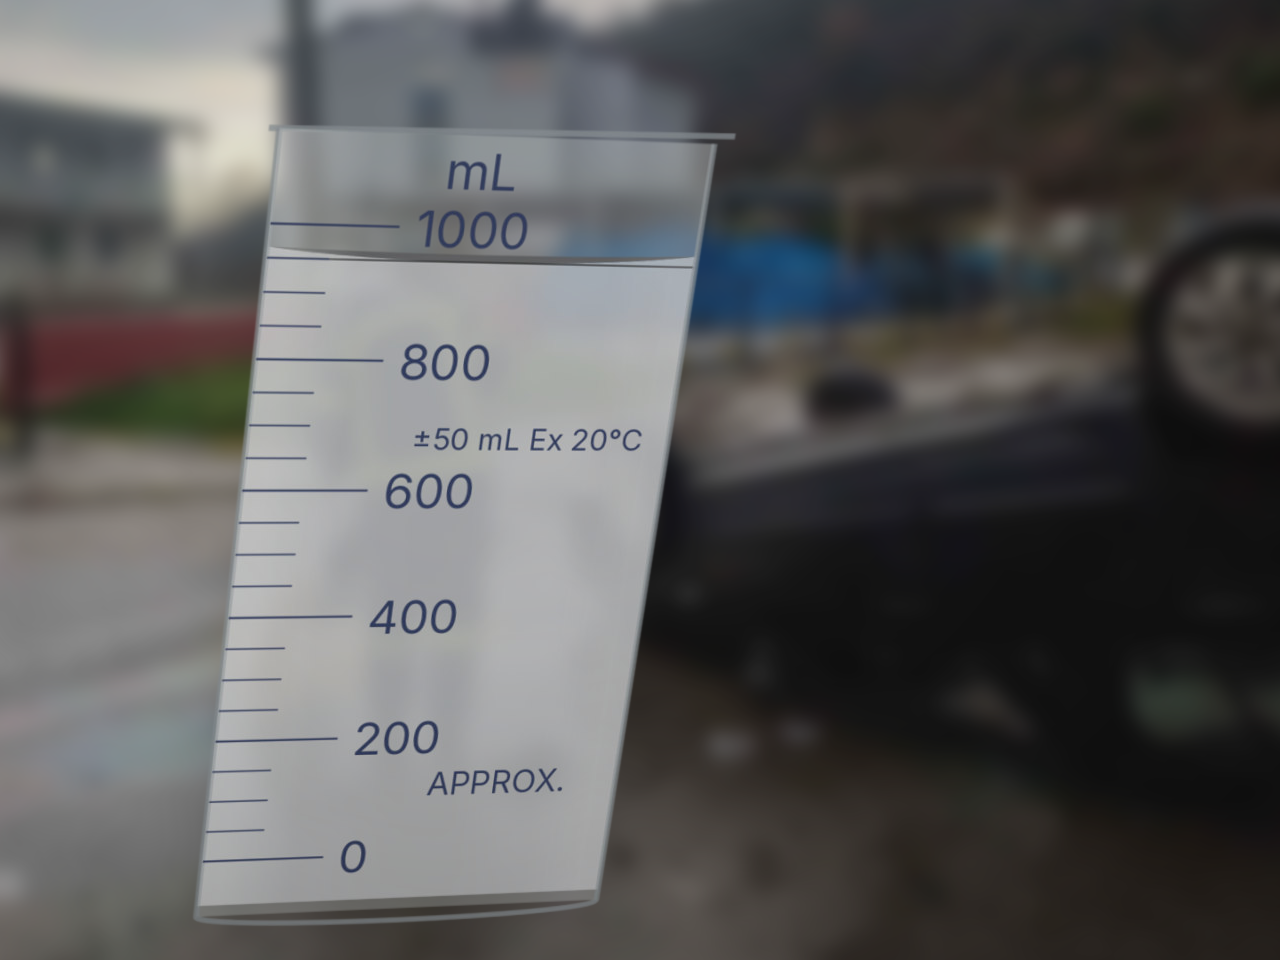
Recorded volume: 950 mL
